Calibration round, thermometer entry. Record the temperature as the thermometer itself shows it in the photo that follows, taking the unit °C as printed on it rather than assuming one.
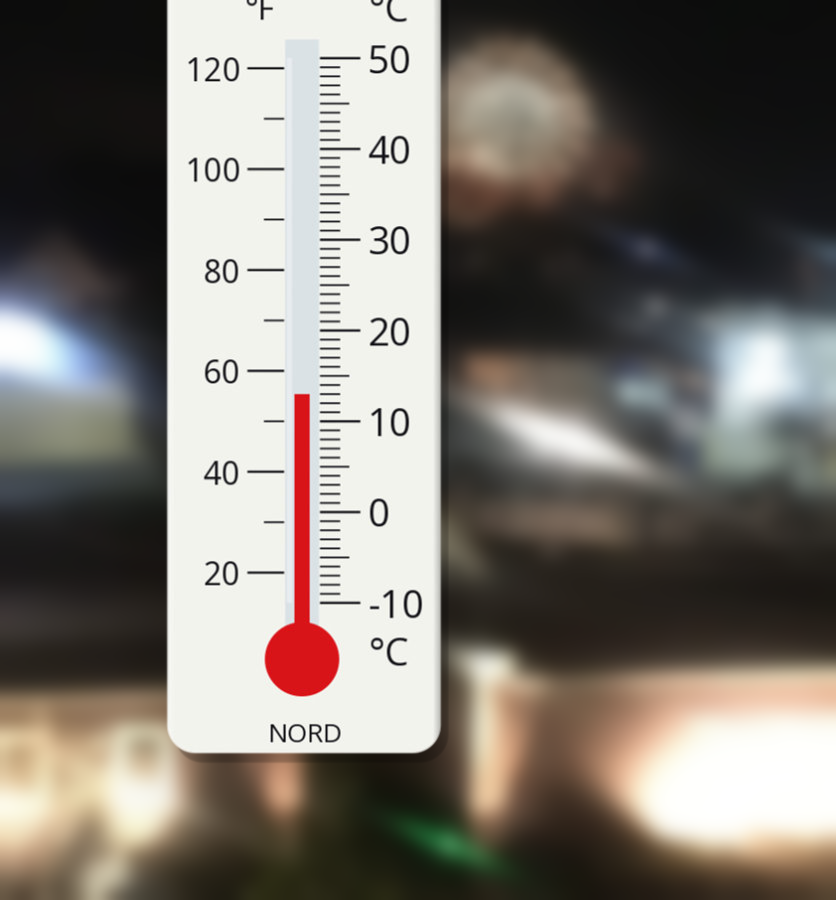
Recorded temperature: 13 °C
